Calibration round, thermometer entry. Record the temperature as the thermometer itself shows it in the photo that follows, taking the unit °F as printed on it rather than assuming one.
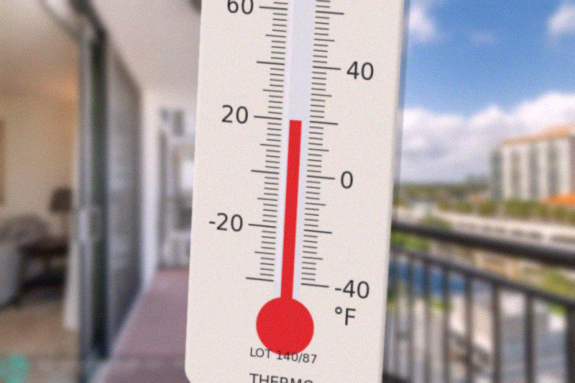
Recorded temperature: 20 °F
